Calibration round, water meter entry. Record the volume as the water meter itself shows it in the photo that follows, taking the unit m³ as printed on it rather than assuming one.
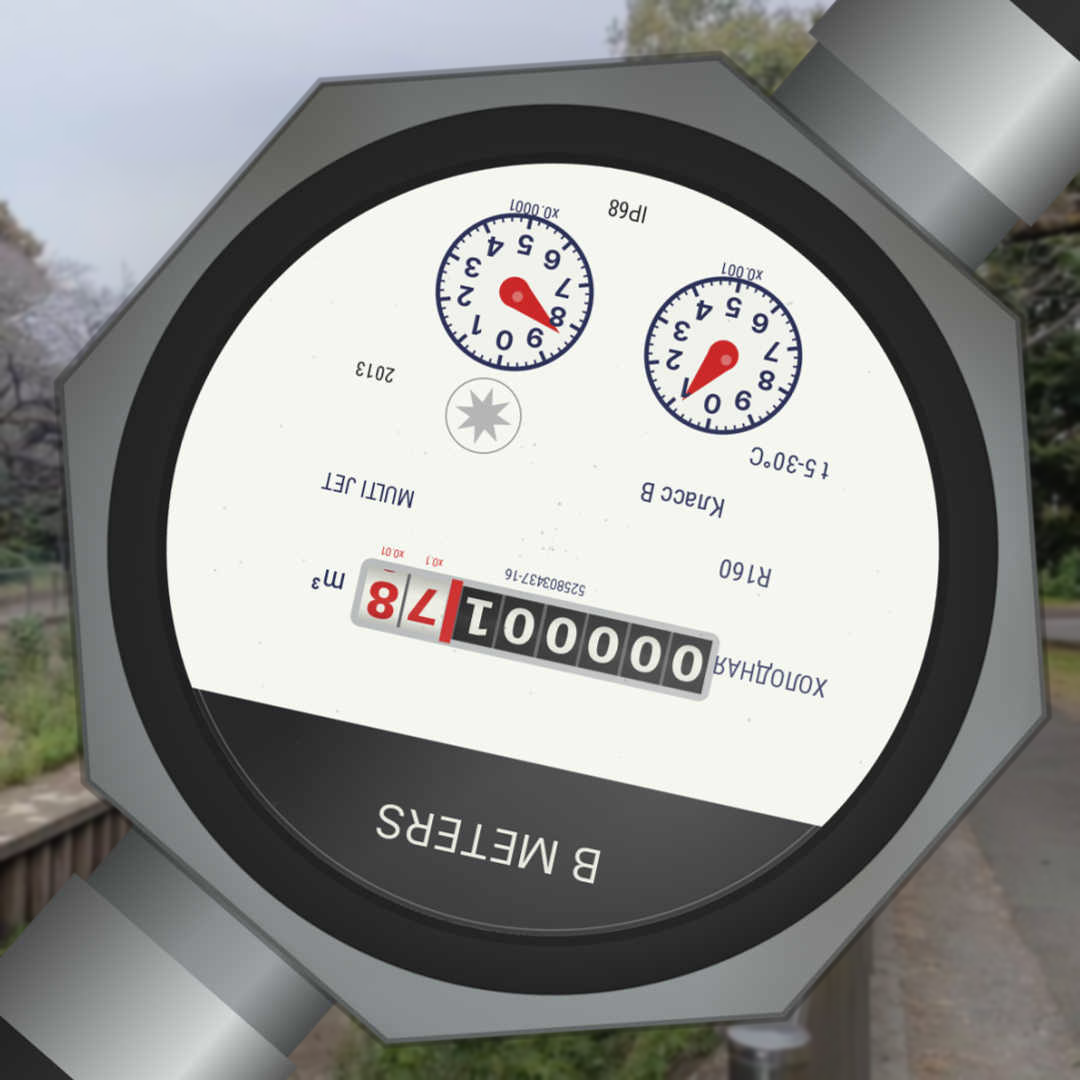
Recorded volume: 1.7808 m³
